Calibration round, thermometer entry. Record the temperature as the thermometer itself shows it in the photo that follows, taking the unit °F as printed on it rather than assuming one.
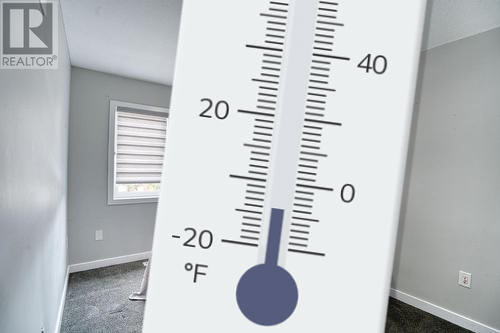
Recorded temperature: -8 °F
